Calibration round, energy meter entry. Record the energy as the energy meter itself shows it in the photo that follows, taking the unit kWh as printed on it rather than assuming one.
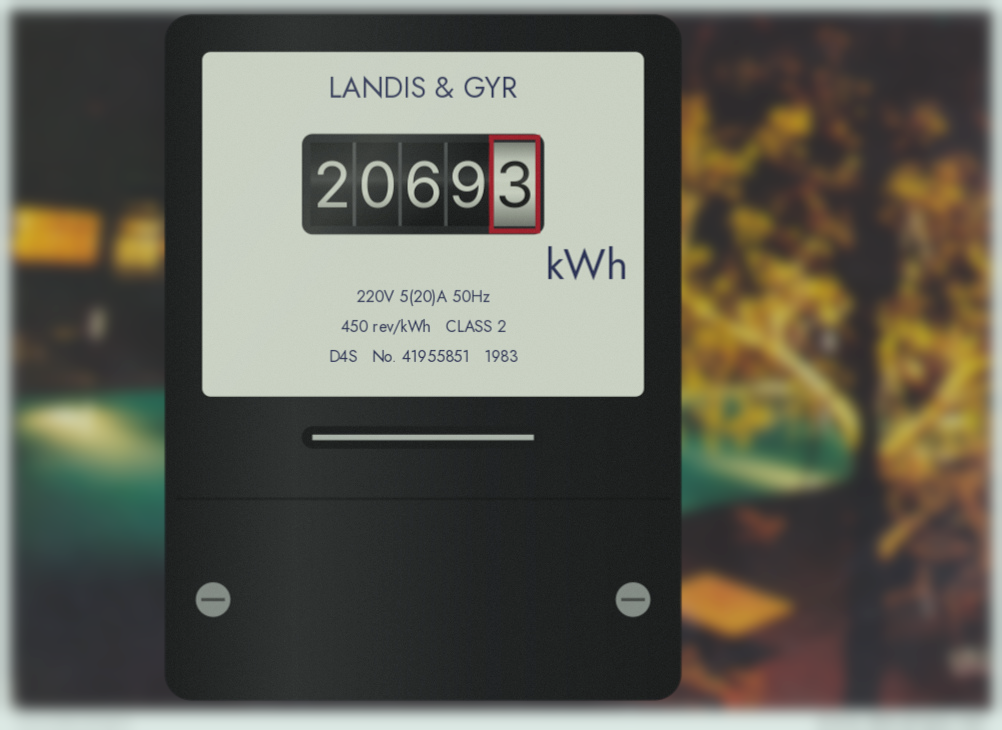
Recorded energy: 2069.3 kWh
